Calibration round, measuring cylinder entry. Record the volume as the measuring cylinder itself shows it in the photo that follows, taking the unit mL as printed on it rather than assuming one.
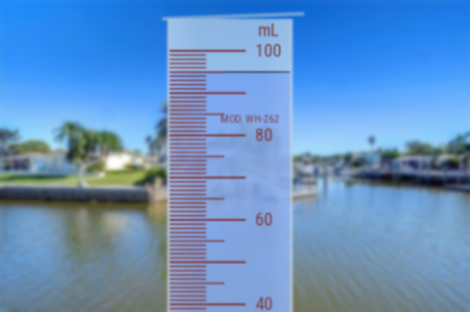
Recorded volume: 95 mL
